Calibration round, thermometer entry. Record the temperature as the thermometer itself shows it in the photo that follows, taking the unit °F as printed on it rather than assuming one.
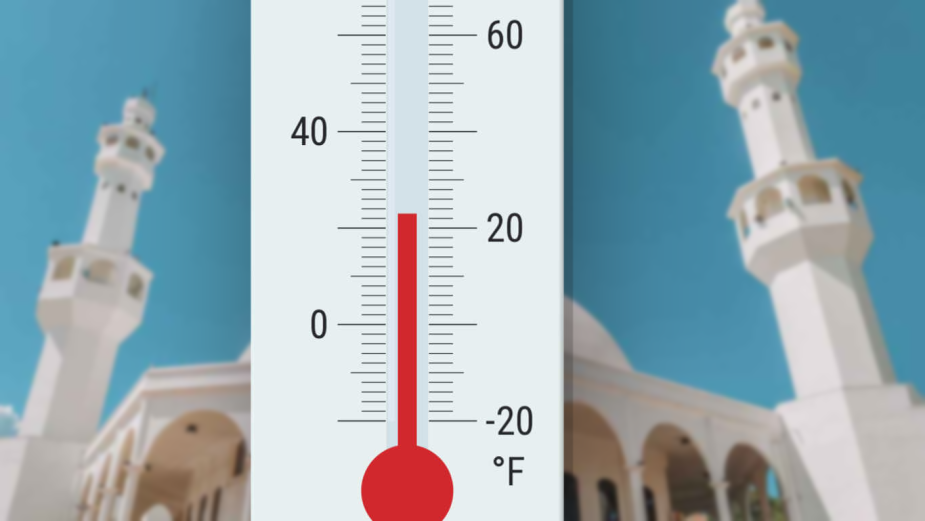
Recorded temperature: 23 °F
